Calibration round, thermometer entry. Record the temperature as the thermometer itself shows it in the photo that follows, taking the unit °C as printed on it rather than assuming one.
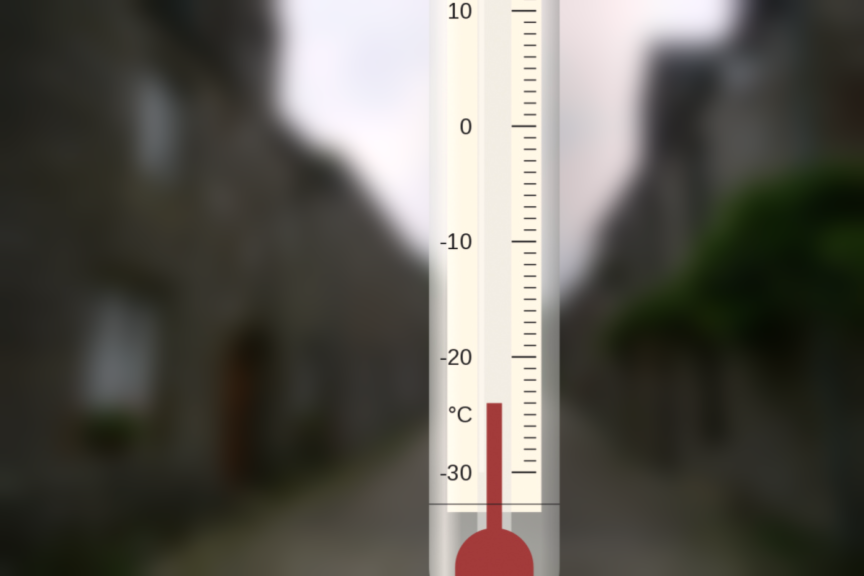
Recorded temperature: -24 °C
